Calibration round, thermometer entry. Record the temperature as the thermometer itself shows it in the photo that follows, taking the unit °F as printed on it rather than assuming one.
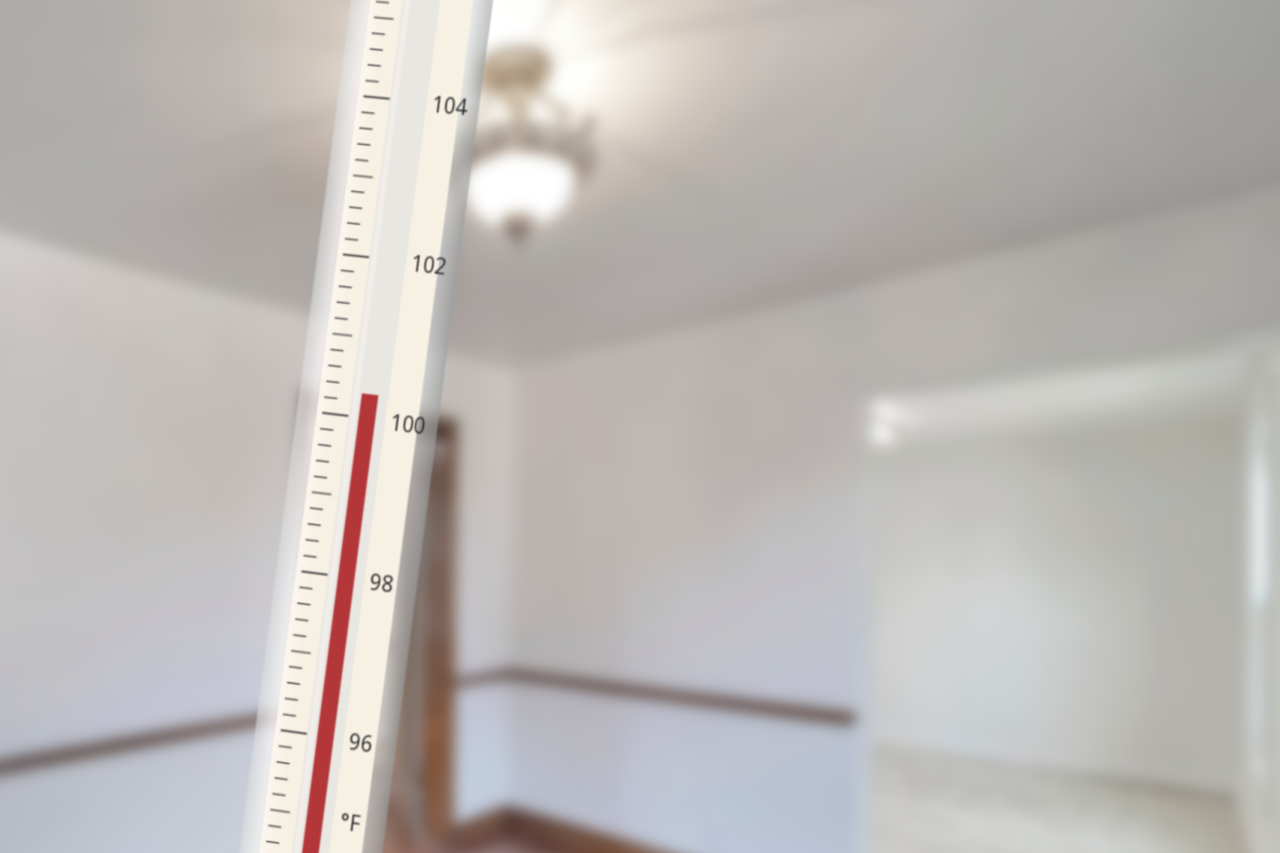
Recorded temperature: 100.3 °F
